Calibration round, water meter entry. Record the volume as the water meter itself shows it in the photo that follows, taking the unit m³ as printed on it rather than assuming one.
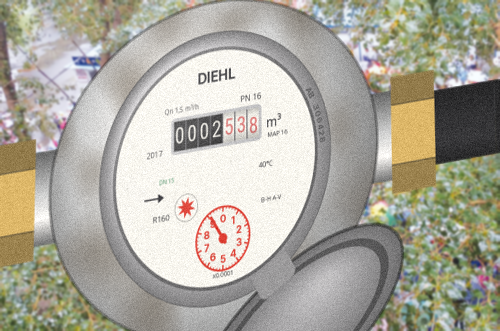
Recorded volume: 2.5379 m³
